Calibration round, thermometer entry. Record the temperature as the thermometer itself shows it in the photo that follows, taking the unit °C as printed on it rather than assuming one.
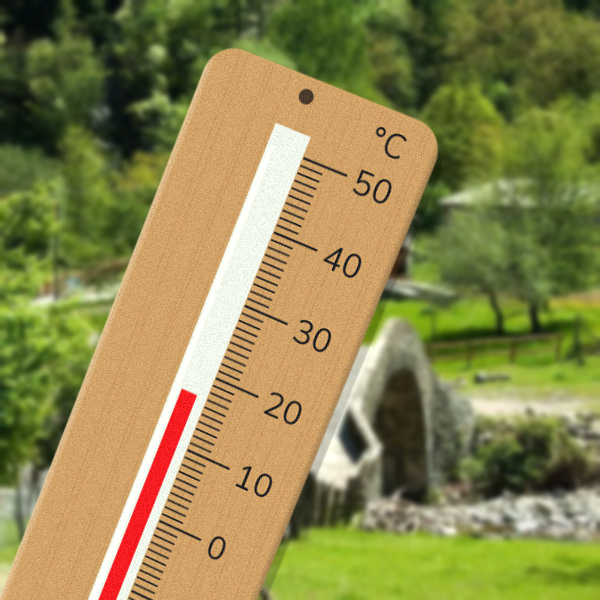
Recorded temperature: 17 °C
